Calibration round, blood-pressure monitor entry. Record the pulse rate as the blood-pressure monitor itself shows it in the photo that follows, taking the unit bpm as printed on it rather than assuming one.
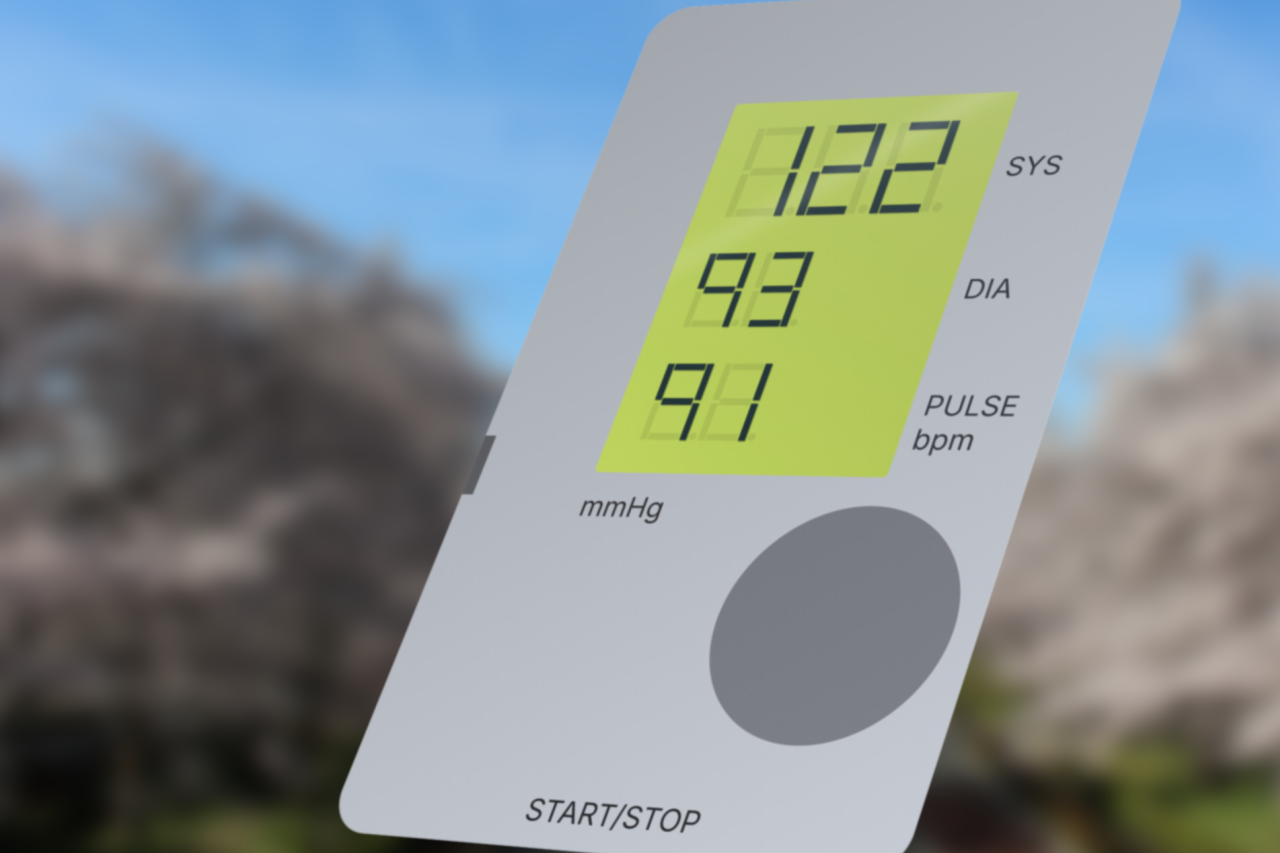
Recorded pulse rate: 91 bpm
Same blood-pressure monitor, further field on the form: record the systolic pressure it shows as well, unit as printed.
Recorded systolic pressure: 122 mmHg
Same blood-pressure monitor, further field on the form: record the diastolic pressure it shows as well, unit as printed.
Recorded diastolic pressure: 93 mmHg
